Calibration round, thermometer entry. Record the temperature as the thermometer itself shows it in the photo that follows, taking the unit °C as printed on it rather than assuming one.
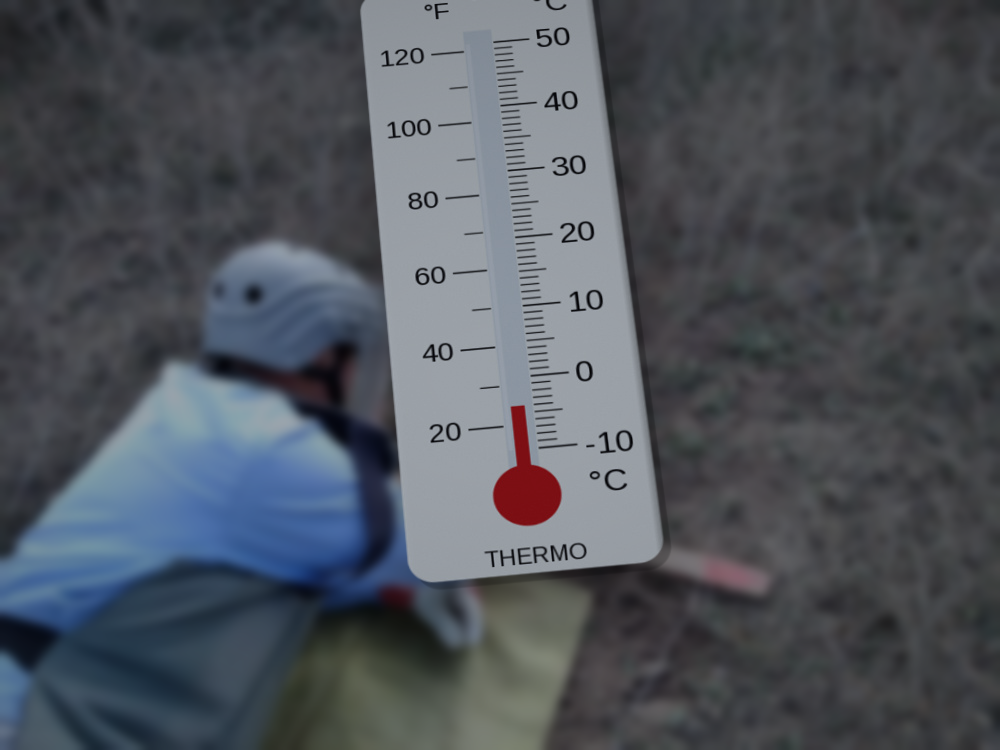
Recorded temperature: -4 °C
